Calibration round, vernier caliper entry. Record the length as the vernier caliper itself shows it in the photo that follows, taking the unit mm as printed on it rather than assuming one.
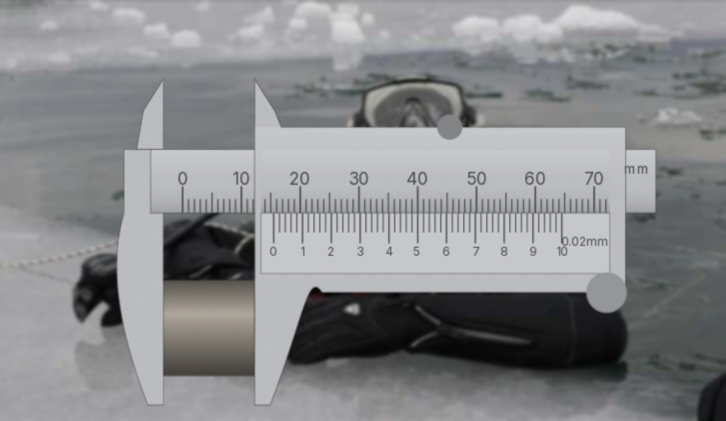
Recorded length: 15.5 mm
